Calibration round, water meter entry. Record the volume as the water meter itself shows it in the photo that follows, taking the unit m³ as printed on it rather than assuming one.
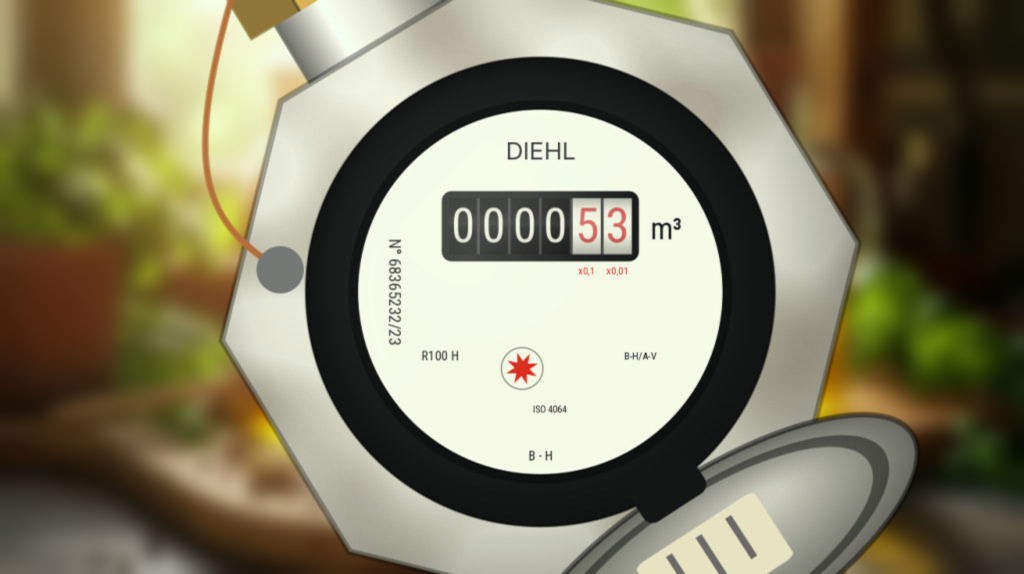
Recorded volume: 0.53 m³
